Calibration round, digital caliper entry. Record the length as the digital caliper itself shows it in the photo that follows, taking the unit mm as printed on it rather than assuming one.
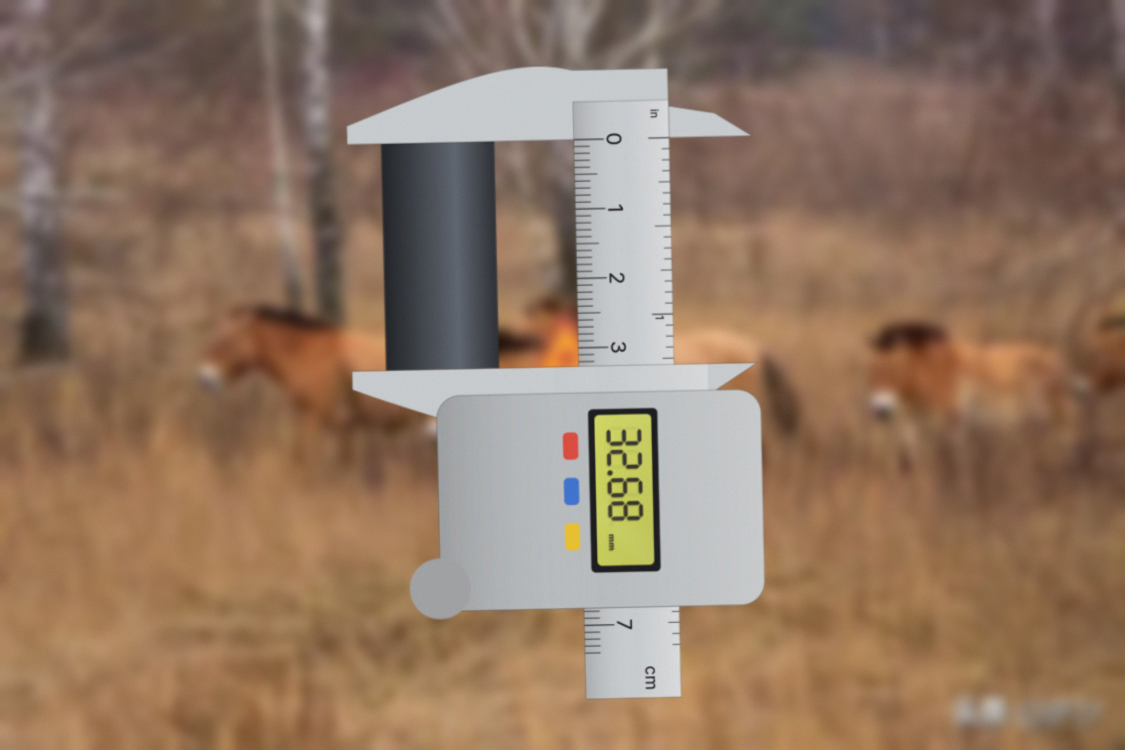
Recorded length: 32.68 mm
